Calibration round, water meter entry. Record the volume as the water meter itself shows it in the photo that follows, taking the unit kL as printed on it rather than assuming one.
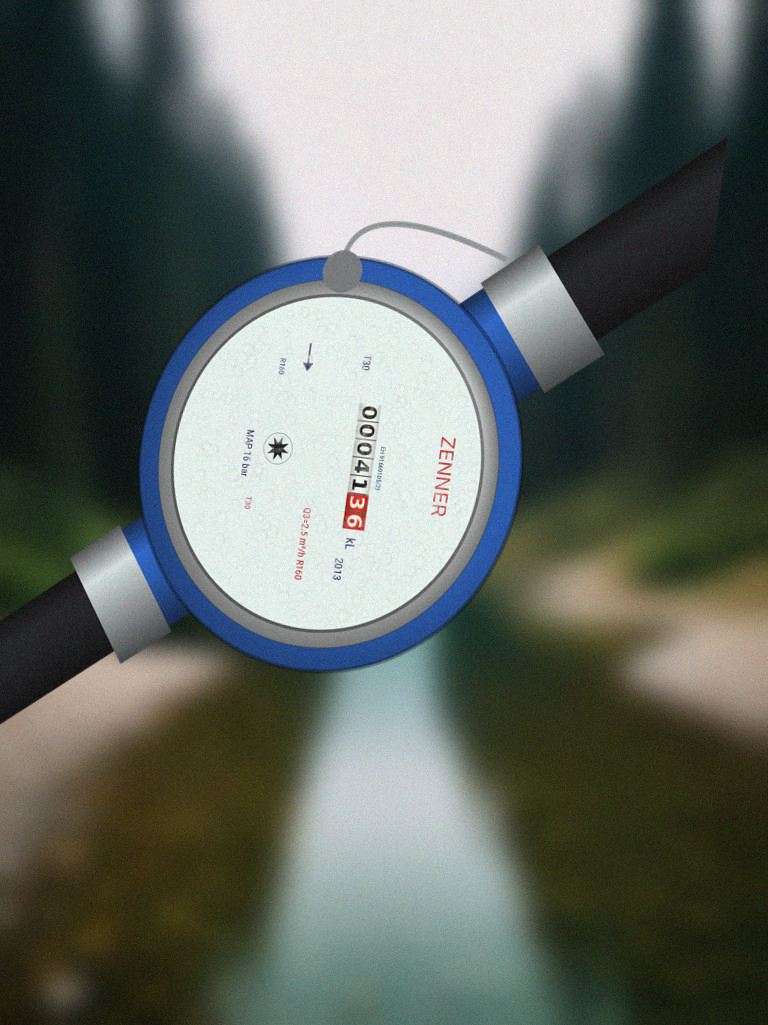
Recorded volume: 41.36 kL
